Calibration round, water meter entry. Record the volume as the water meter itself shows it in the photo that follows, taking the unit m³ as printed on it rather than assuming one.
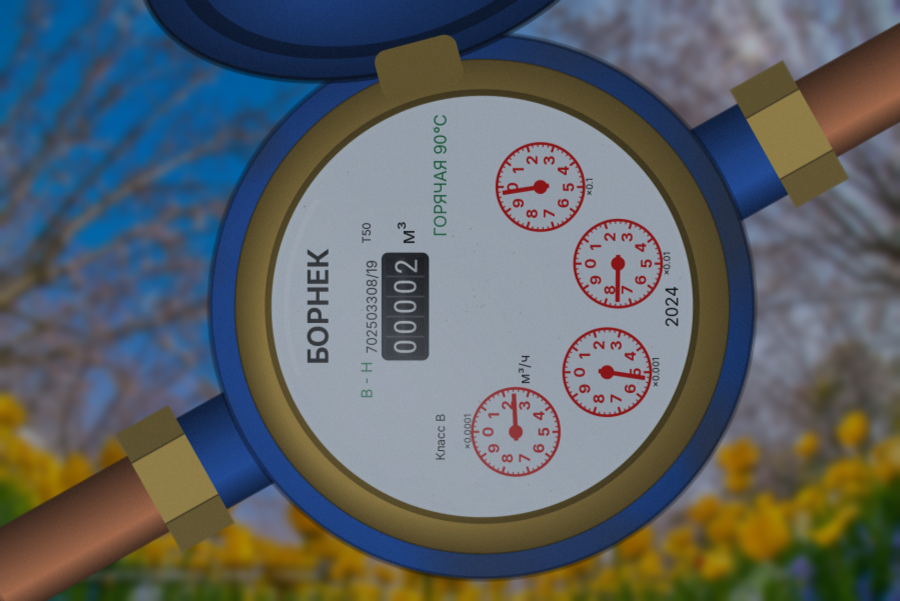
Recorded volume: 1.9752 m³
